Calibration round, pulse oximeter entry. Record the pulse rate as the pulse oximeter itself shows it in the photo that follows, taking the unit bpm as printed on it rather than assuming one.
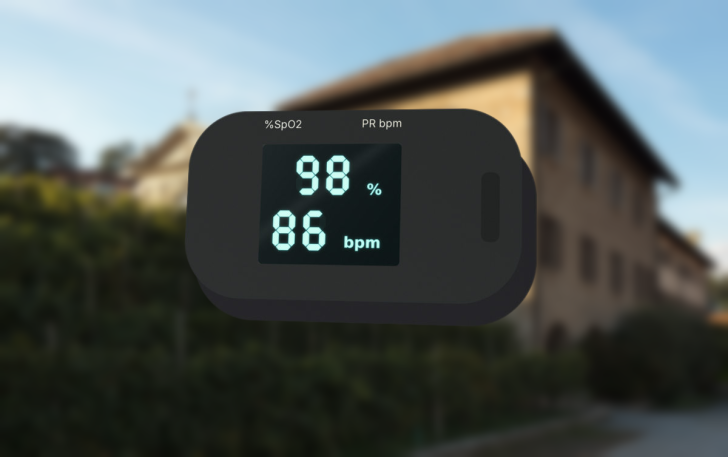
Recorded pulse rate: 86 bpm
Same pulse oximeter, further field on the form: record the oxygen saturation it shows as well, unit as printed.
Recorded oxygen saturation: 98 %
